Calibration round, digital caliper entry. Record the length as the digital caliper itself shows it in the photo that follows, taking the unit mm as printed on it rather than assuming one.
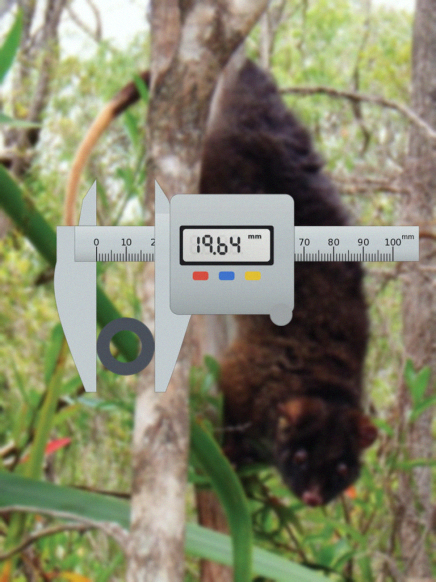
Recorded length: 19.64 mm
